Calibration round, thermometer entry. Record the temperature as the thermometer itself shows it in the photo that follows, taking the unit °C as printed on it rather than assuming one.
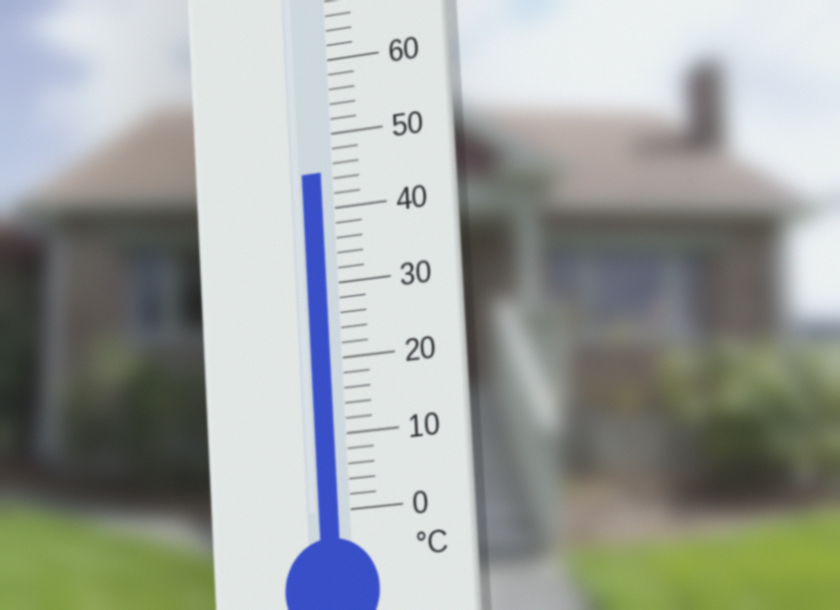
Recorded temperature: 45 °C
